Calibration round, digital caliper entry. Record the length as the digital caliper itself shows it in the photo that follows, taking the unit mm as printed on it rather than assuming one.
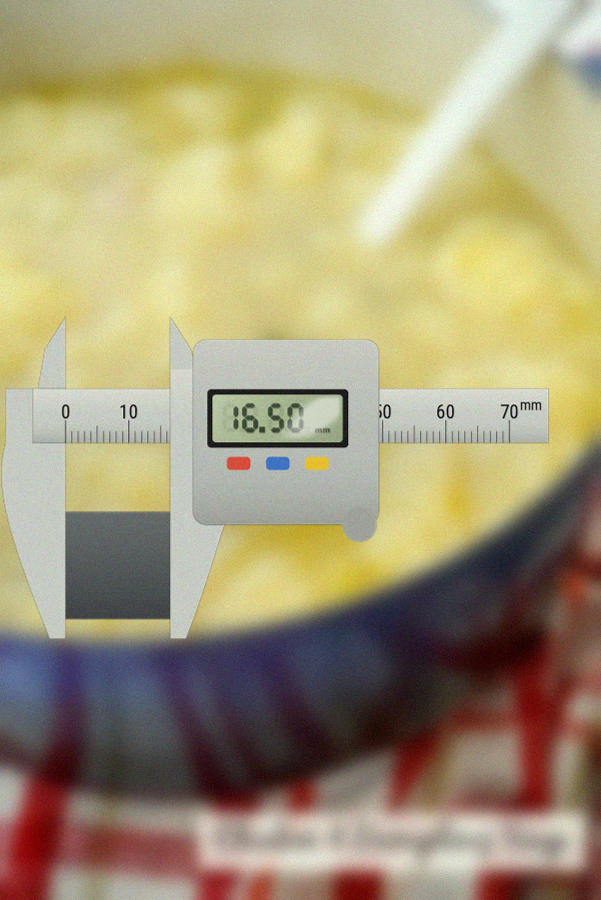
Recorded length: 16.50 mm
